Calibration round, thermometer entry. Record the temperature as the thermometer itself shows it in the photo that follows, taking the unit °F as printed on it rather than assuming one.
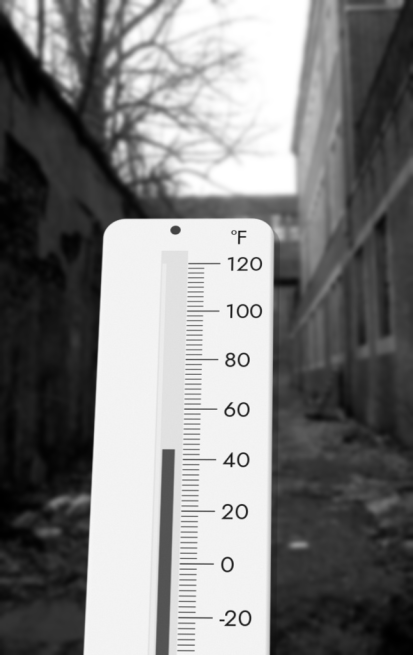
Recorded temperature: 44 °F
